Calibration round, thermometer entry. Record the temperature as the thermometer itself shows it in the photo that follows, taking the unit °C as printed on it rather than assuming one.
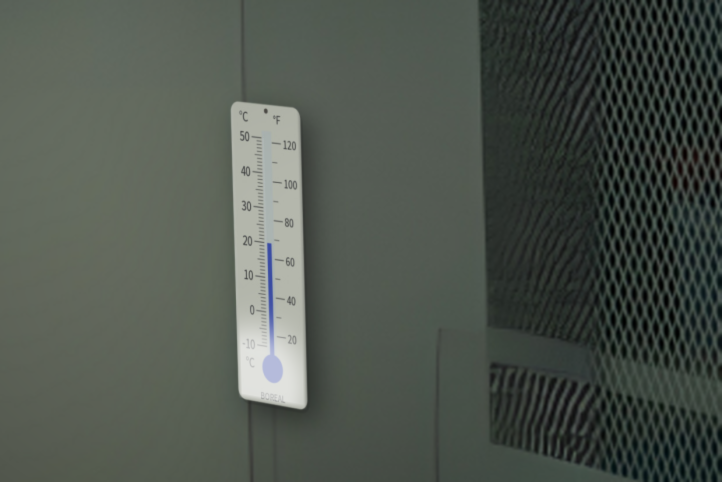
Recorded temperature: 20 °C
